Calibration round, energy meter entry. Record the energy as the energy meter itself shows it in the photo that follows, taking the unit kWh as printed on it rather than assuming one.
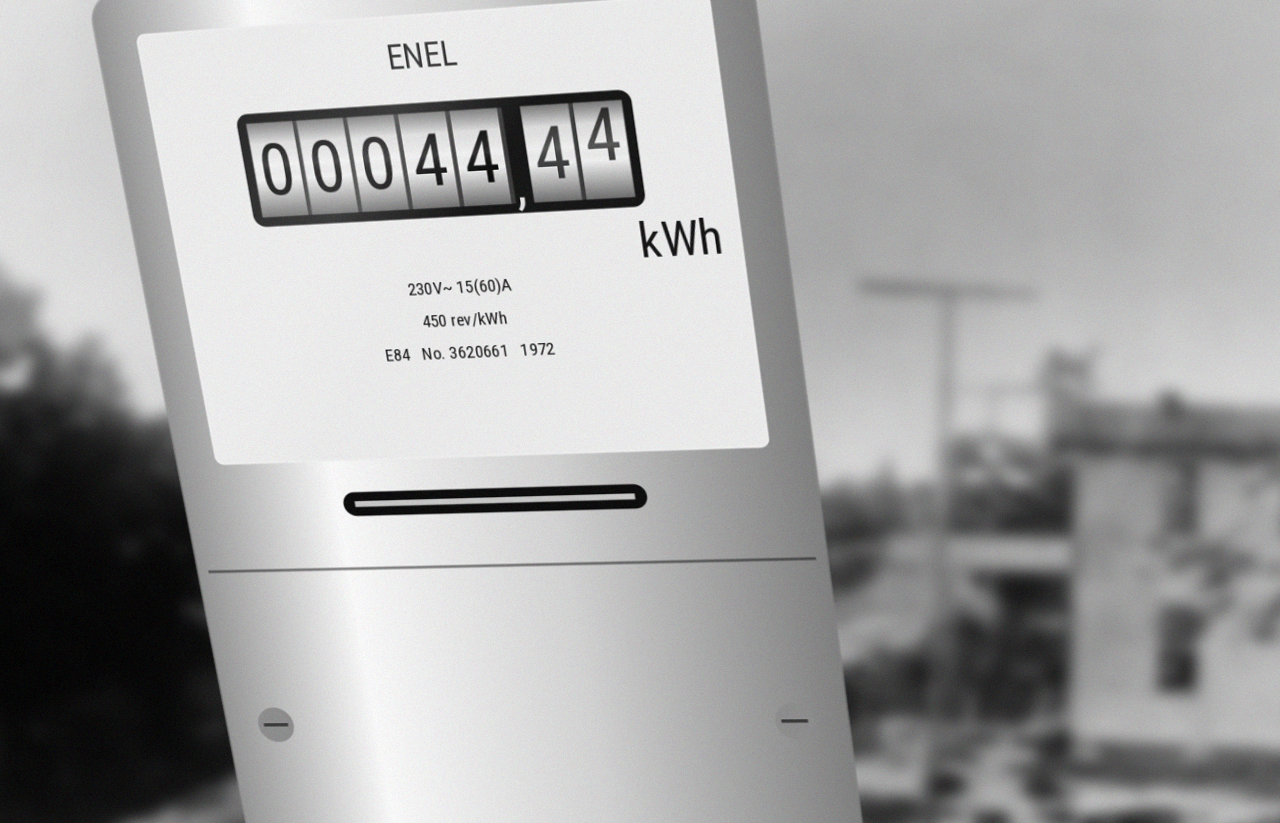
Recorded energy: 44.44 kWh
